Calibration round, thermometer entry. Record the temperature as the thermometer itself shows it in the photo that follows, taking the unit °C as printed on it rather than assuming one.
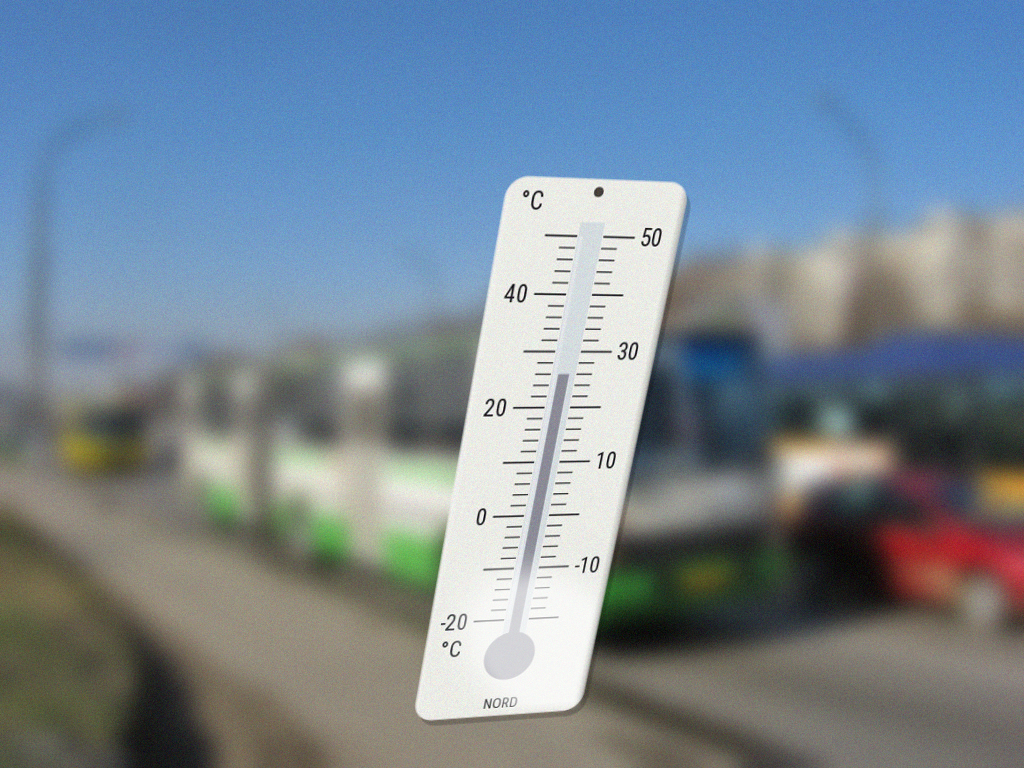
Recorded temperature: 26 °C
